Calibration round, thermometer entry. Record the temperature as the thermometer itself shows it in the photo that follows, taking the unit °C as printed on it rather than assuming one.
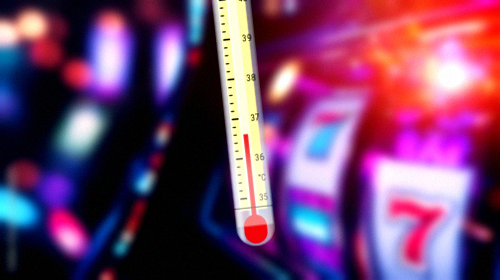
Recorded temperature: 36.6 °C
